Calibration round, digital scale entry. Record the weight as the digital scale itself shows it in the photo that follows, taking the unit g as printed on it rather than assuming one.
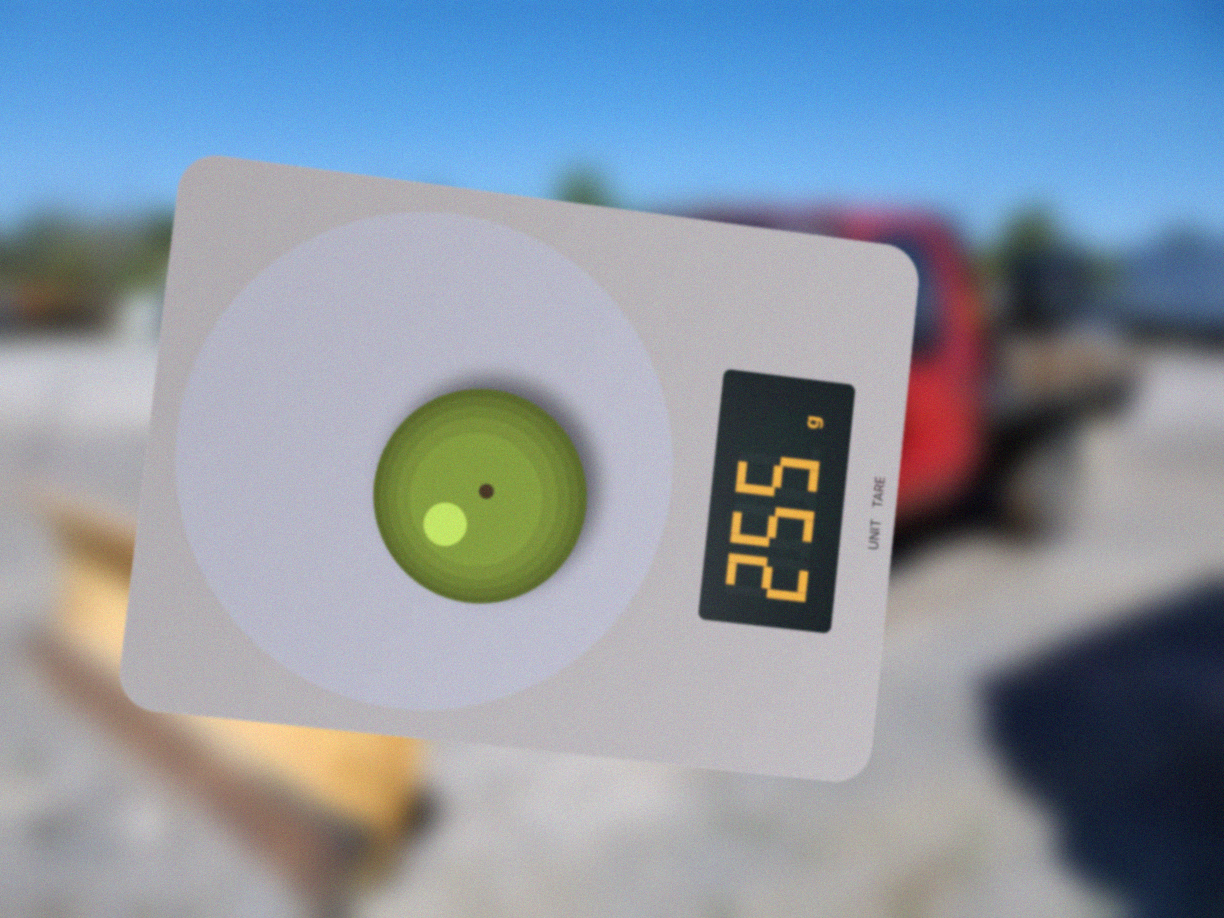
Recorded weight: 255 g
